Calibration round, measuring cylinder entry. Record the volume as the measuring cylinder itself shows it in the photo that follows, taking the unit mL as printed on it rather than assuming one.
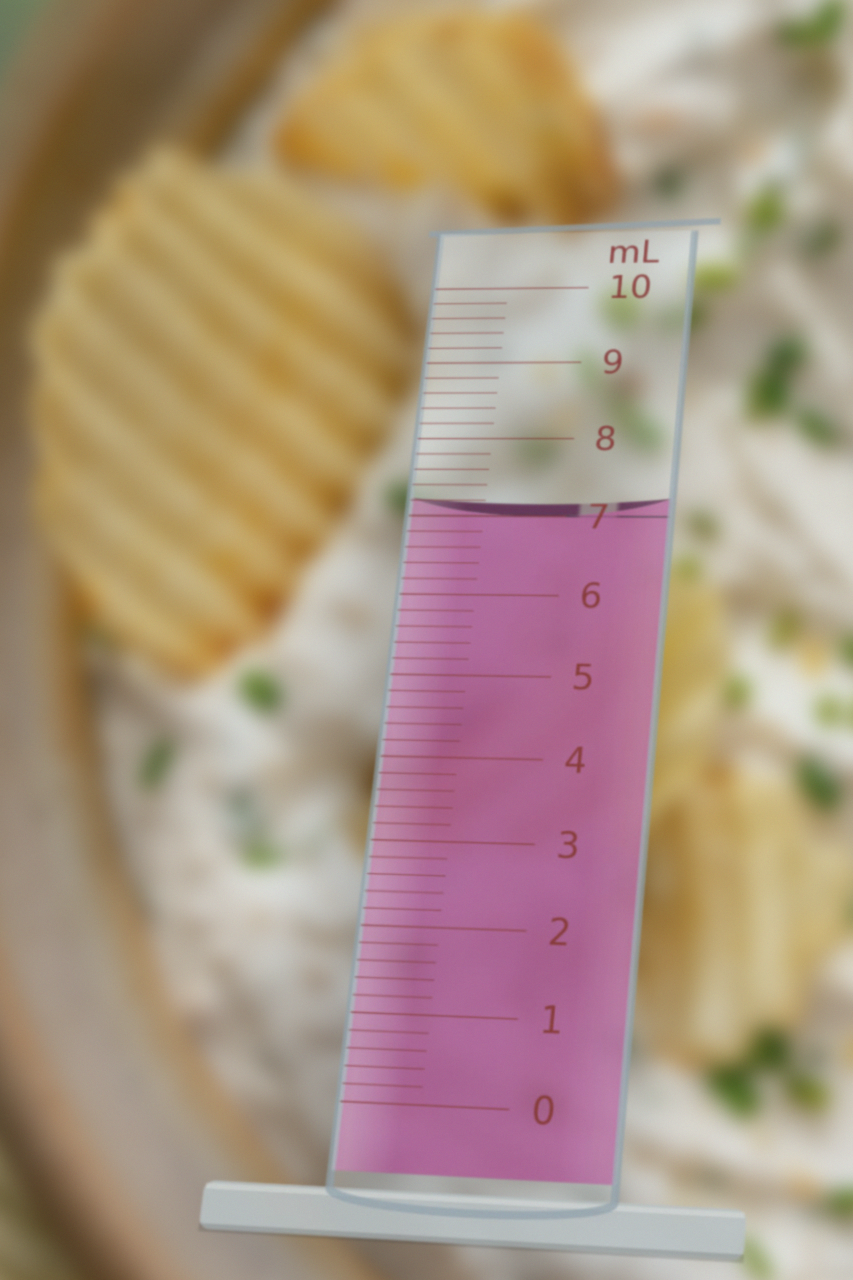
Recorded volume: 7 mL
